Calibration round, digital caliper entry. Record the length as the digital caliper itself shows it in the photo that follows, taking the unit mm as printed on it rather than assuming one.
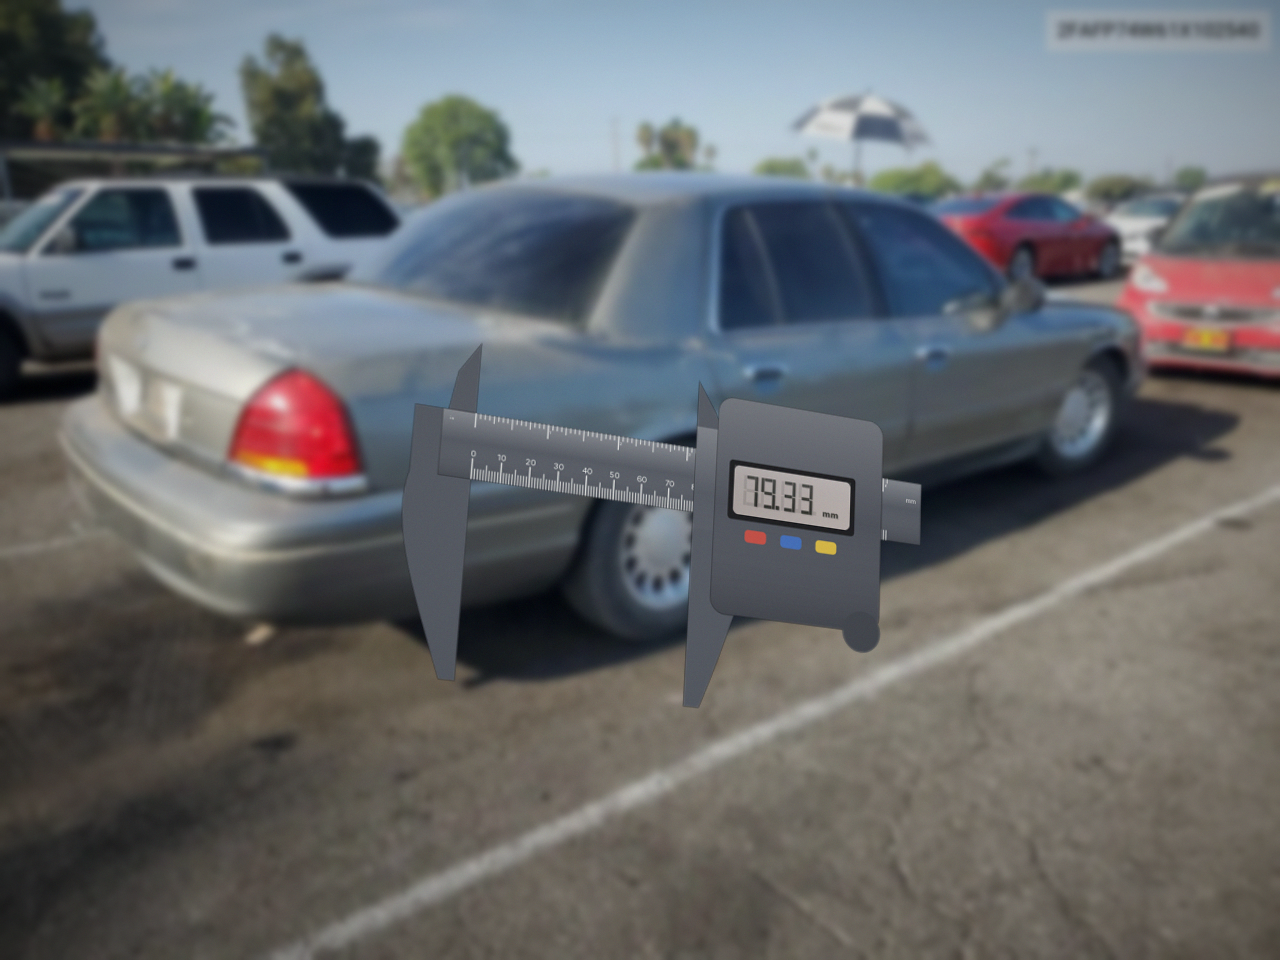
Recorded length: 79.33 mm
